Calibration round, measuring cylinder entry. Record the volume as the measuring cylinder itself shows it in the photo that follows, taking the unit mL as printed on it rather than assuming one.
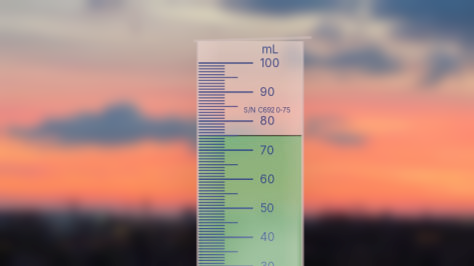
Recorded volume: 75 mL
